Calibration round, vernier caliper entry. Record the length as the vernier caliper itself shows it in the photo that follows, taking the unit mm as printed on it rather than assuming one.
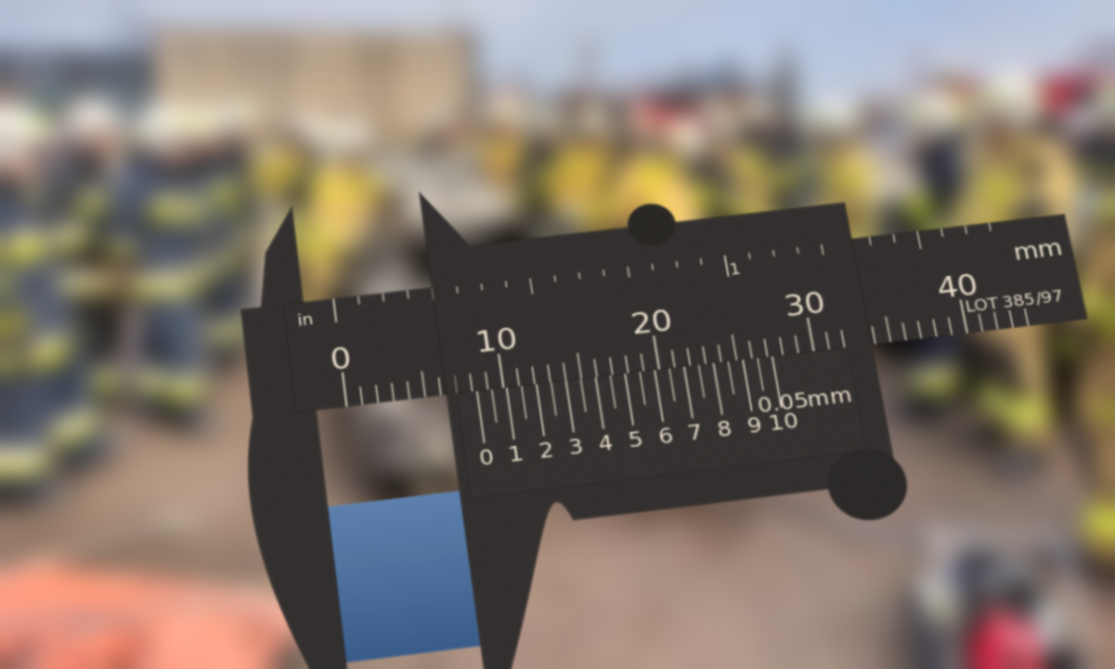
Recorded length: 8.3 mm
